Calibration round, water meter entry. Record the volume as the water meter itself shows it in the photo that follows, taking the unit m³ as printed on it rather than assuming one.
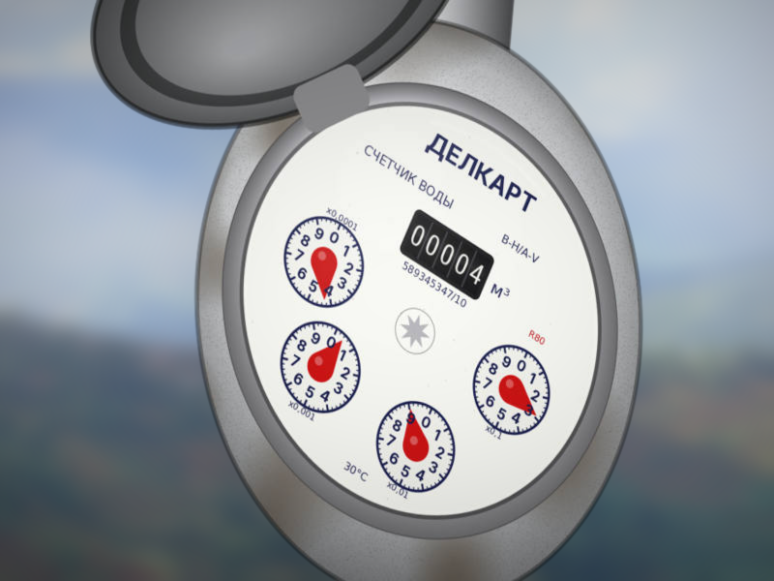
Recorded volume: 4.2904 m³
